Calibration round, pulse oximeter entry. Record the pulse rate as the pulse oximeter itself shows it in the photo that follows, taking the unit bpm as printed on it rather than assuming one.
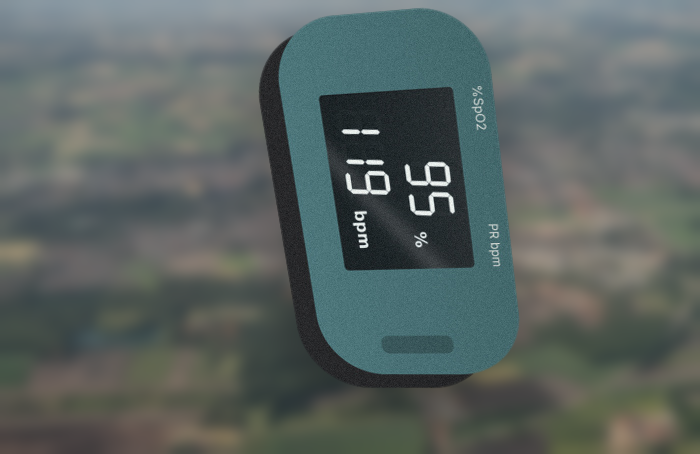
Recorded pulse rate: 119 bpm
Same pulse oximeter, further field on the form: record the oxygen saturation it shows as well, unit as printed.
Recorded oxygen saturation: 95 %
